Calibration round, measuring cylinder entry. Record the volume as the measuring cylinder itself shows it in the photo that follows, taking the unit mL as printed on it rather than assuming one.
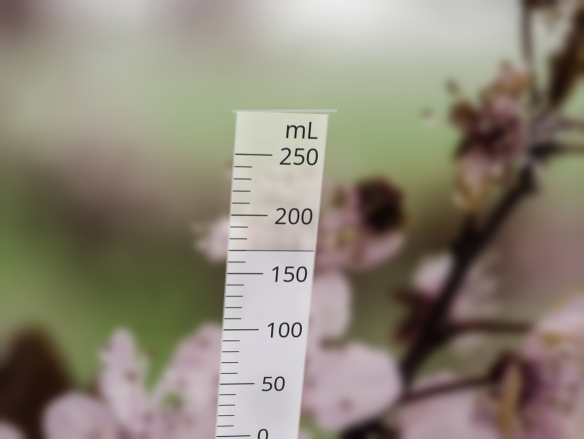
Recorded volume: 170 mL
